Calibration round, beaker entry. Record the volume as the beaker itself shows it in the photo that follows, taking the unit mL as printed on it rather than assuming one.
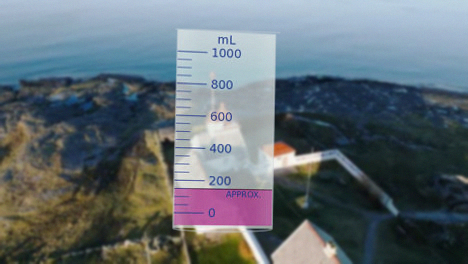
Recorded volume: 150 mL
